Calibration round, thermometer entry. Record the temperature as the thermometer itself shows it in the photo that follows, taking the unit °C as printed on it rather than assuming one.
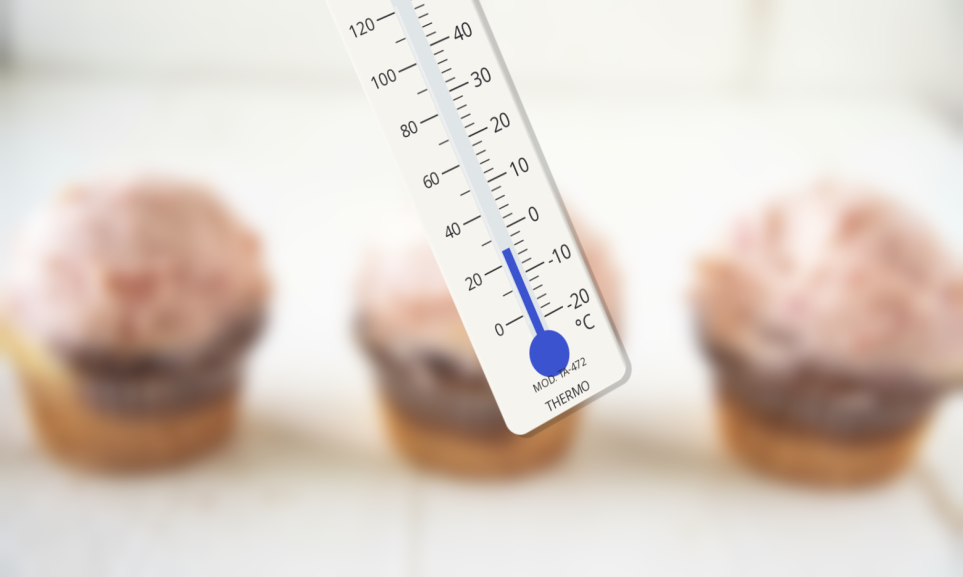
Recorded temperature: -4 °C
